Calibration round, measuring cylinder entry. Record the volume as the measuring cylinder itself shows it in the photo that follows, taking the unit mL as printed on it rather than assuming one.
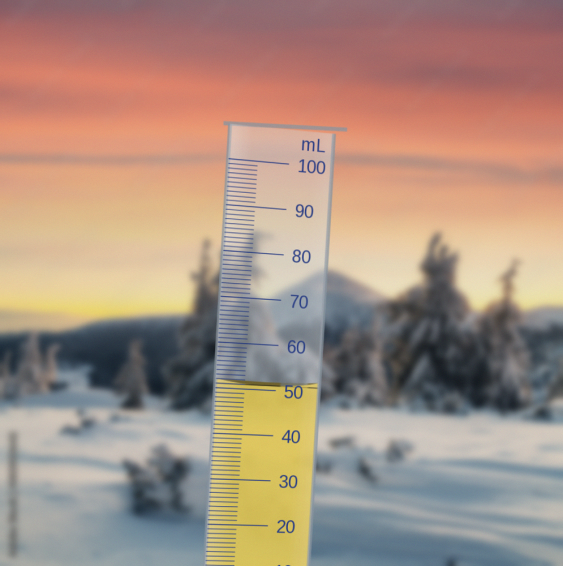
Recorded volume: 51 mL
